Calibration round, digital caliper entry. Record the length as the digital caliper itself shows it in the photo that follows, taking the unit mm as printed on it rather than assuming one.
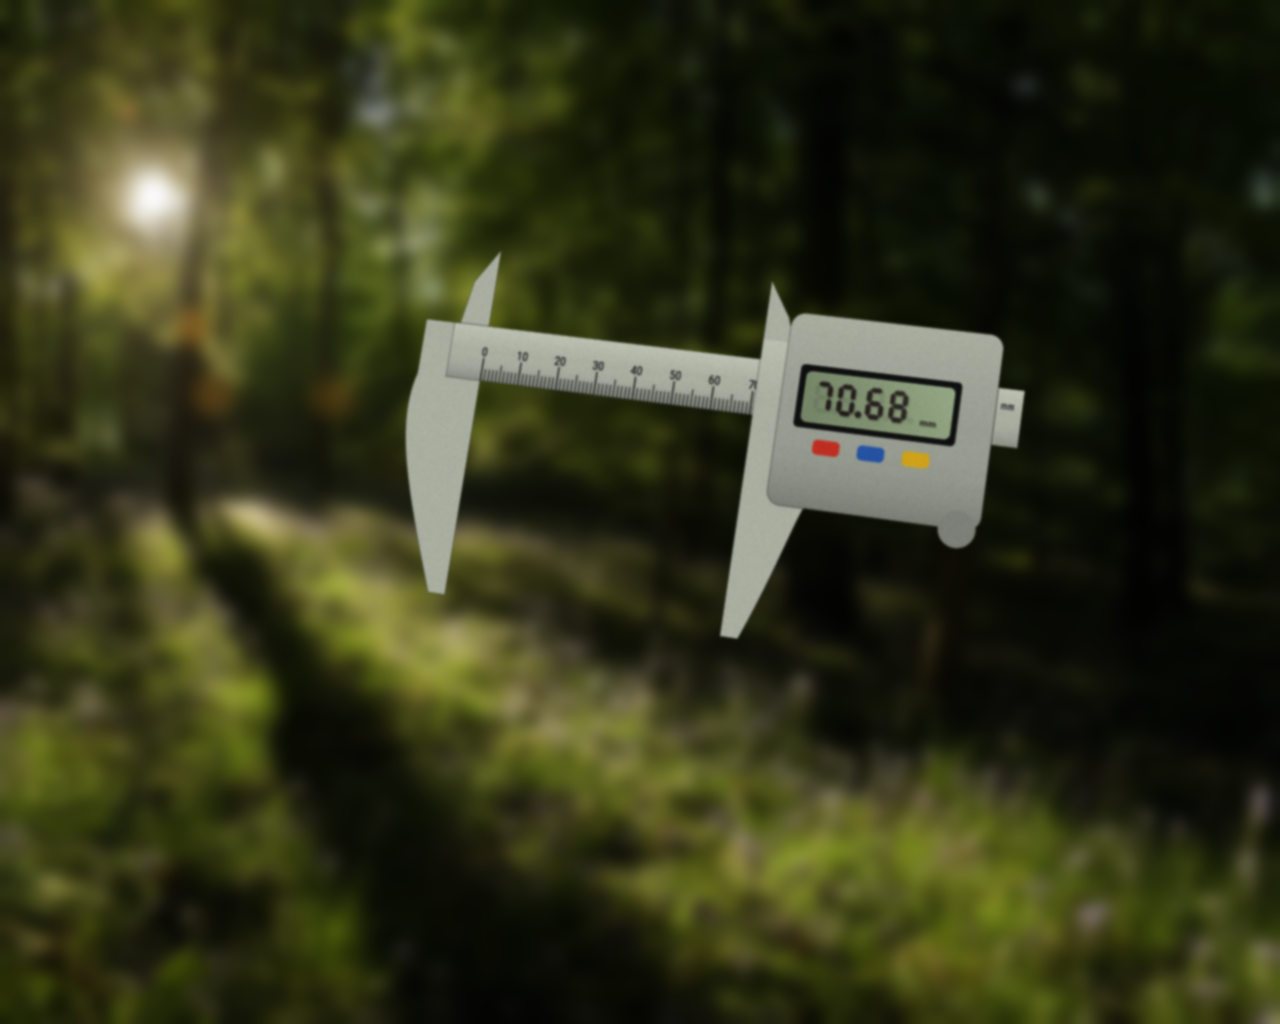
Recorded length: 70.68 mm
